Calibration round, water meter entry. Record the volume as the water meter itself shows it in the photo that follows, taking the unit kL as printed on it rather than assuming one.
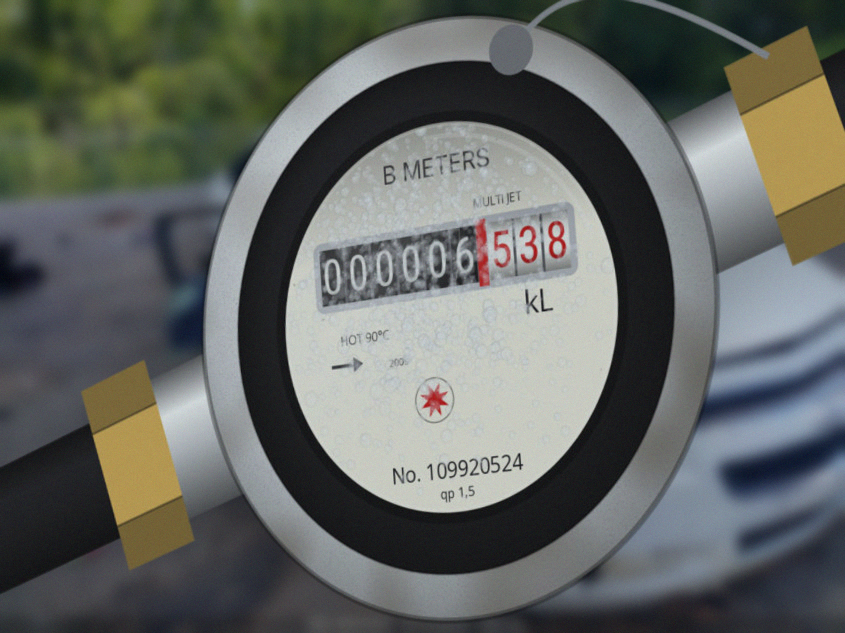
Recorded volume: 6.538 kL
